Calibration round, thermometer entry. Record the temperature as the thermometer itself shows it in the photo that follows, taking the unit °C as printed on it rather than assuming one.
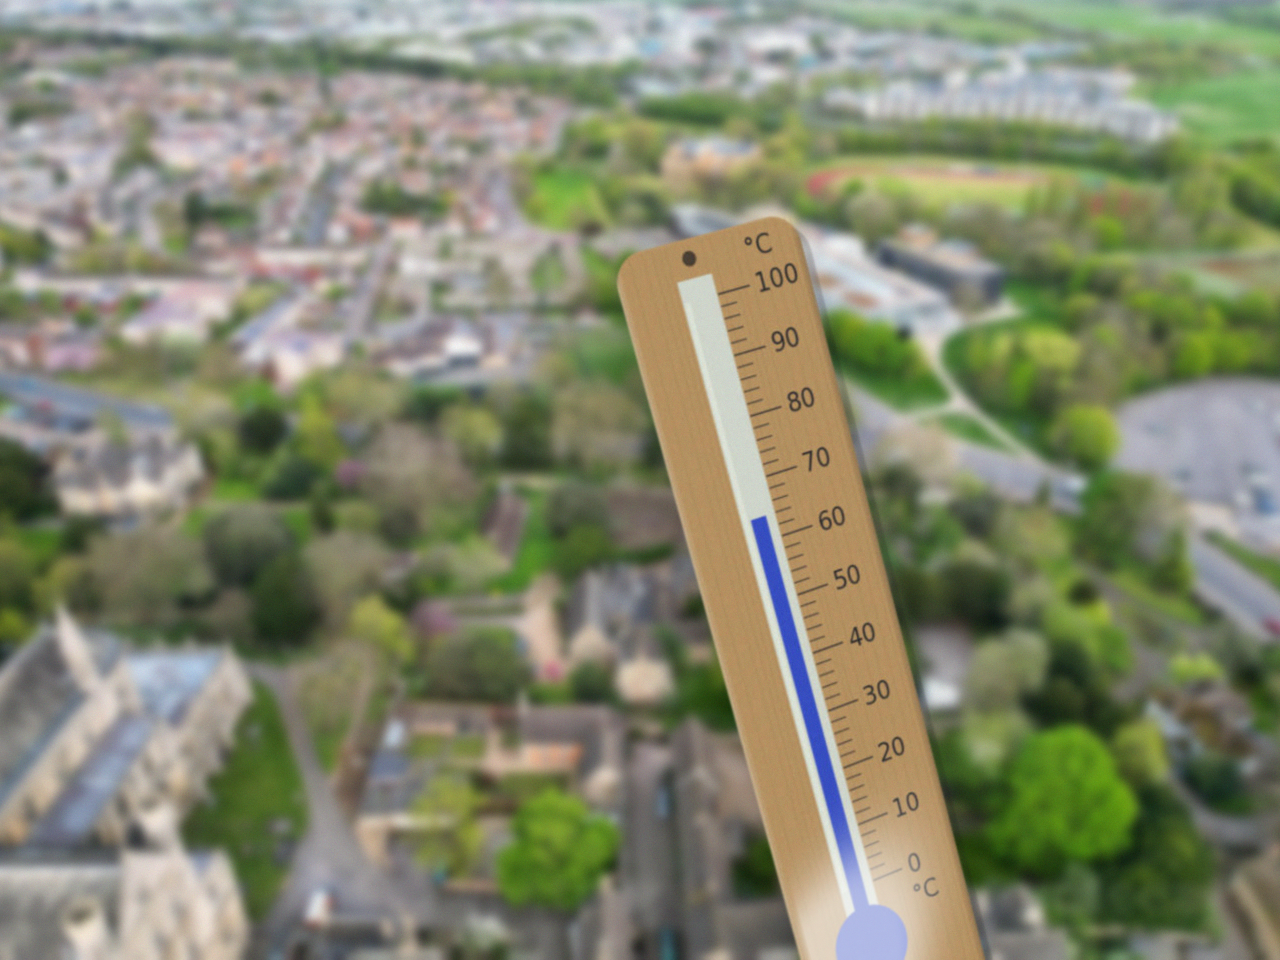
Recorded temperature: 64 °C
